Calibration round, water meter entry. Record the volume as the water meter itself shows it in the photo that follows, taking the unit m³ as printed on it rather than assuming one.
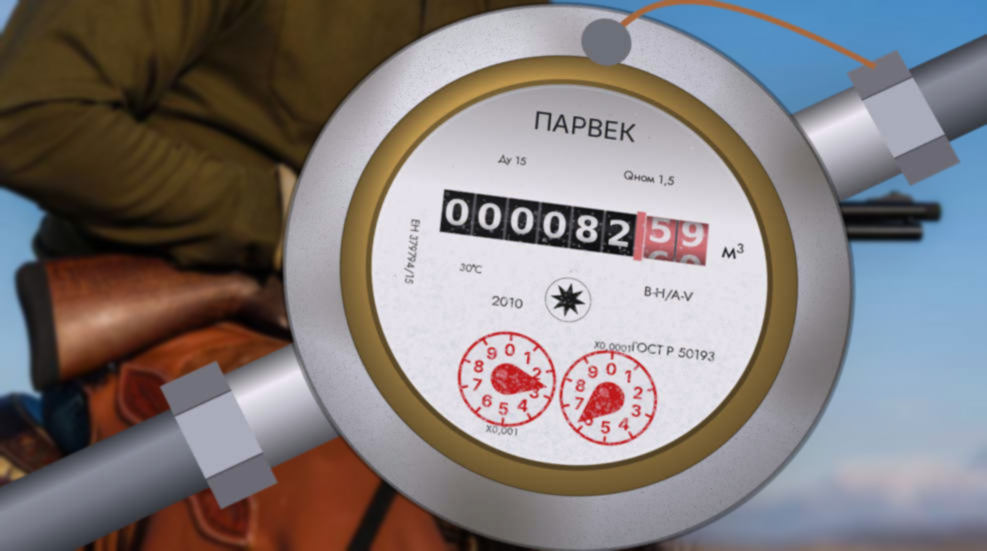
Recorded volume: 82.5926 m³
